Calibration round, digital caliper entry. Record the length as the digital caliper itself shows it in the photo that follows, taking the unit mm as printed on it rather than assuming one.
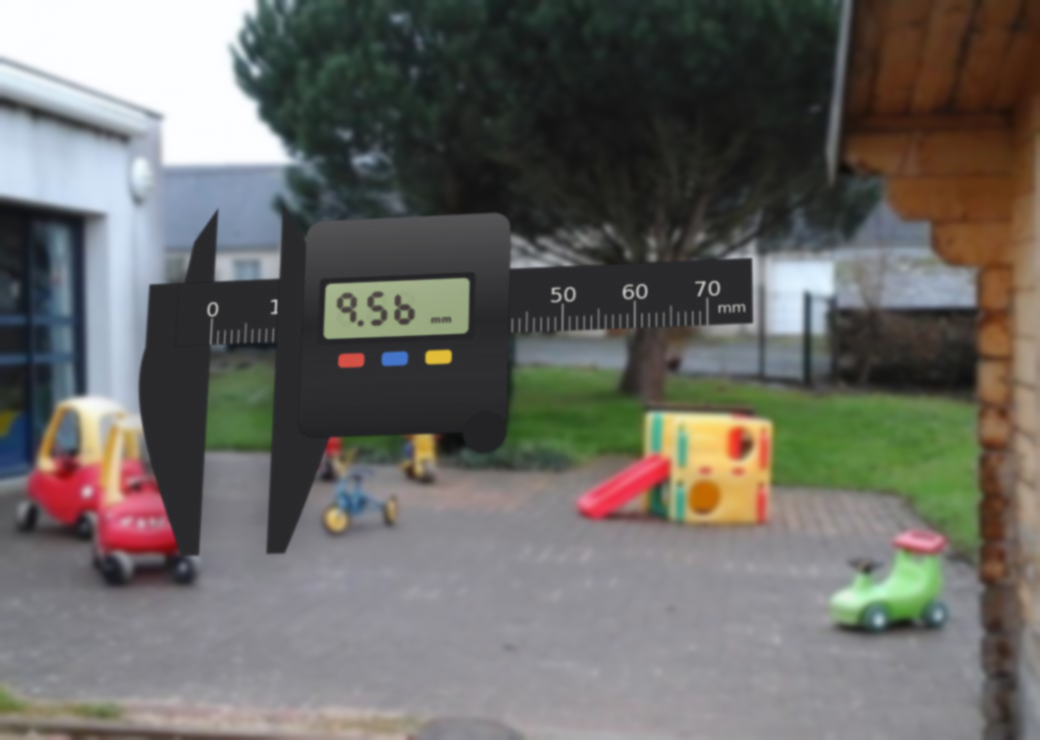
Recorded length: 9.56 mm
